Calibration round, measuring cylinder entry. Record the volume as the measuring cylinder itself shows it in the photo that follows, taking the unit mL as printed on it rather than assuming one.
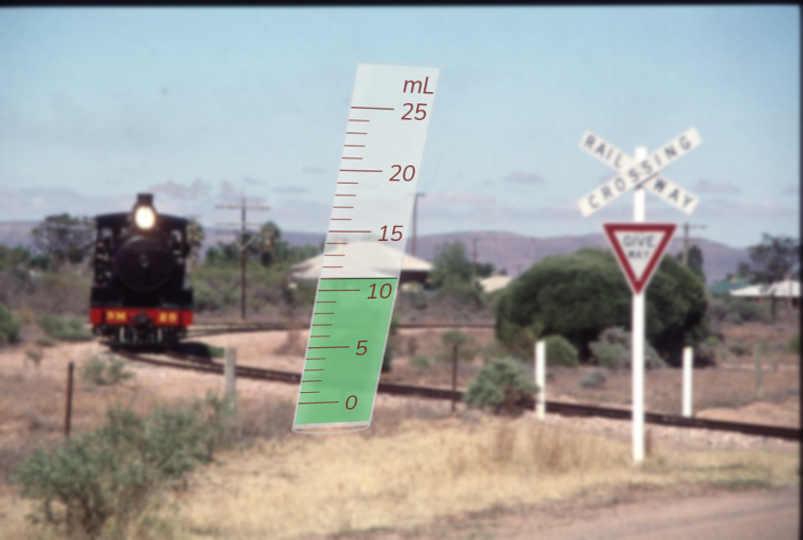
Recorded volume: 11 mL
